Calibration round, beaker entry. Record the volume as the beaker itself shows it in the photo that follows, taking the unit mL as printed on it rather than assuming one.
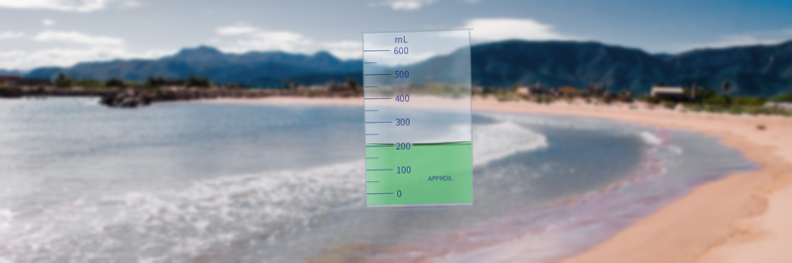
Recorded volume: 200 mL
